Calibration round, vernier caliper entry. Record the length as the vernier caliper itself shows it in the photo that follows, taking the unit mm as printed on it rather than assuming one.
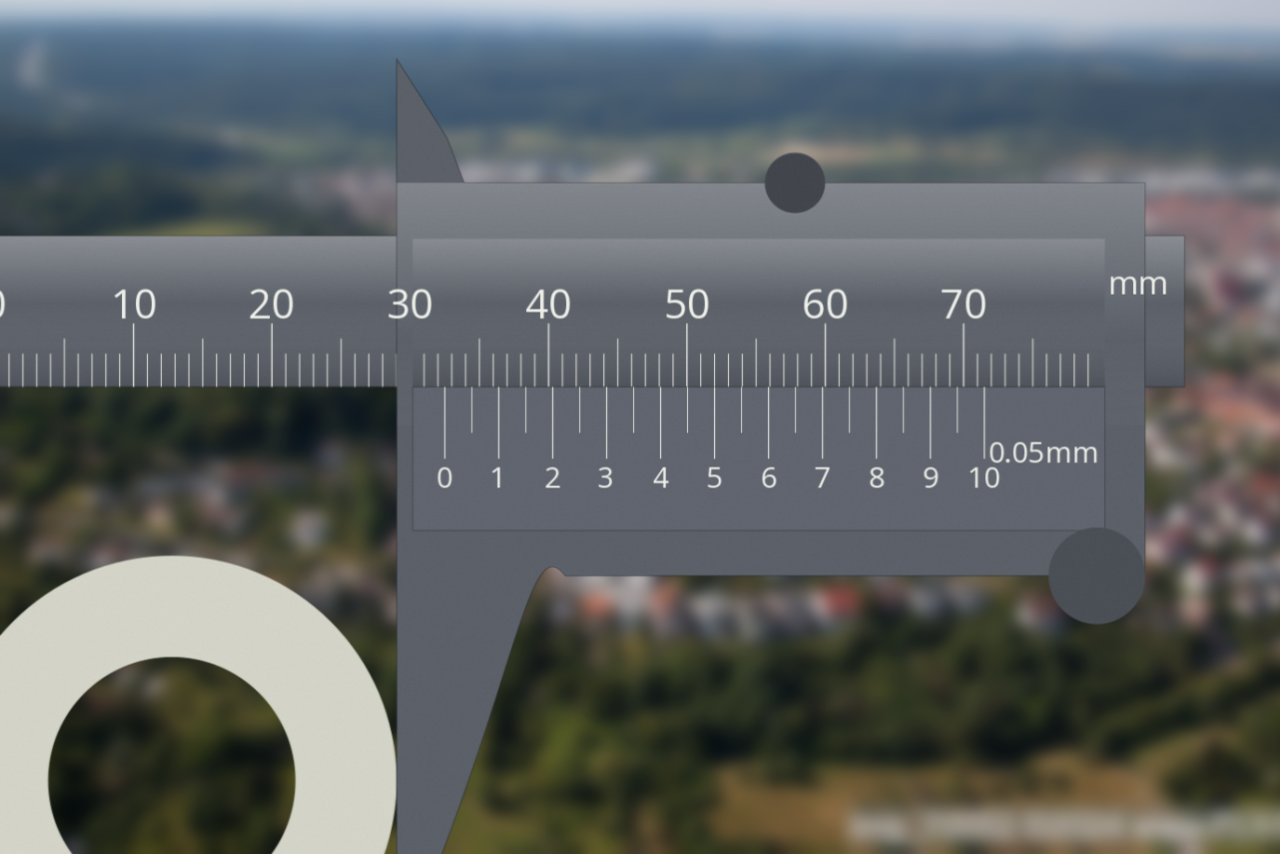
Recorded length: 32.5 mm
